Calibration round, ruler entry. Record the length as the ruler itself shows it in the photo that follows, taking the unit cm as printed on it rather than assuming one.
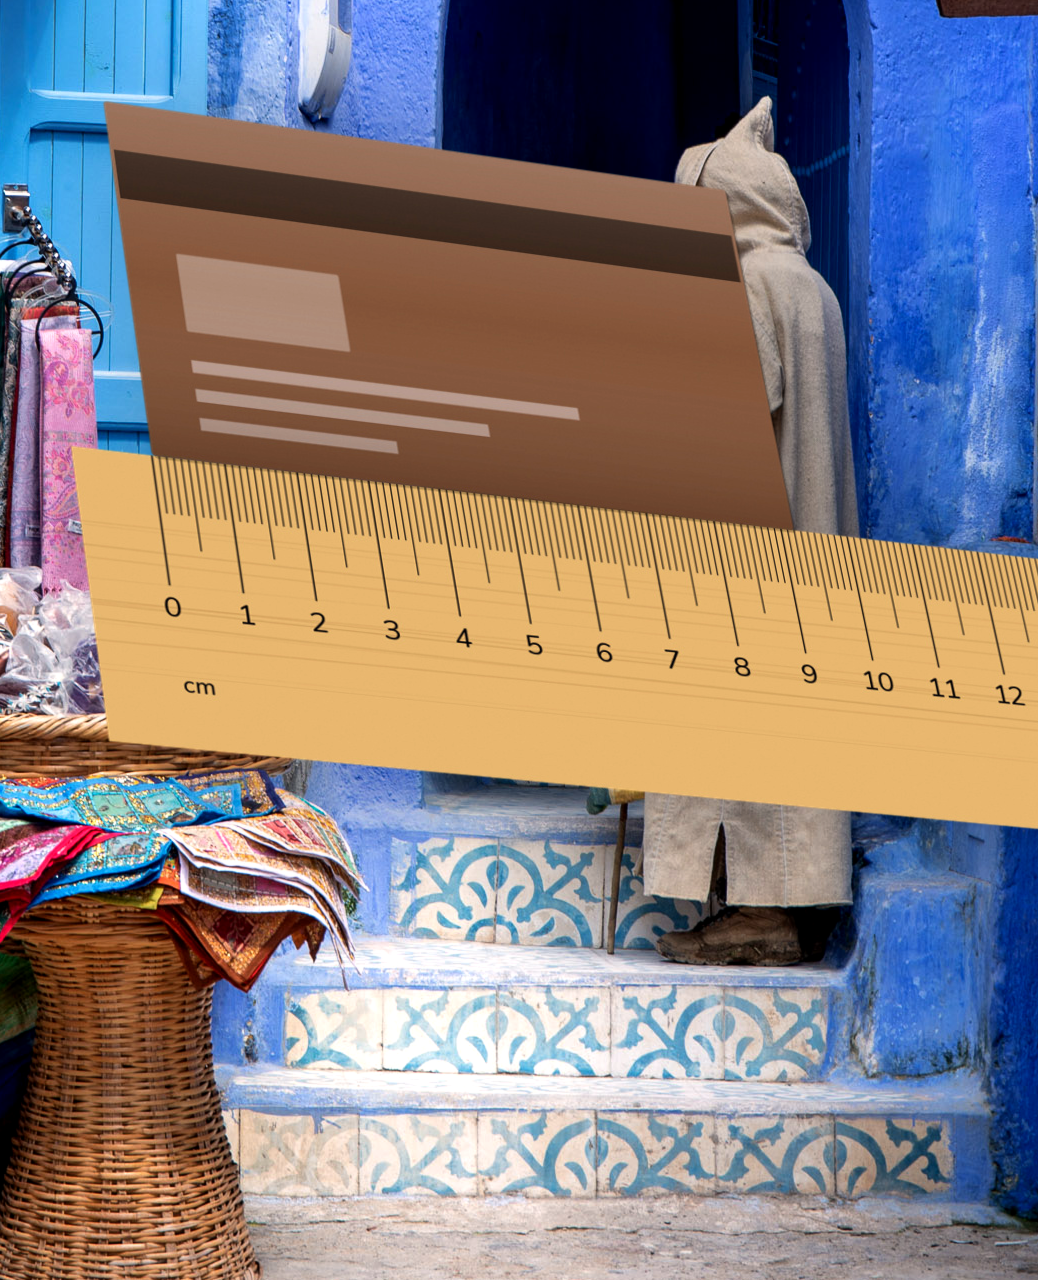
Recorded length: 9.2 cm
